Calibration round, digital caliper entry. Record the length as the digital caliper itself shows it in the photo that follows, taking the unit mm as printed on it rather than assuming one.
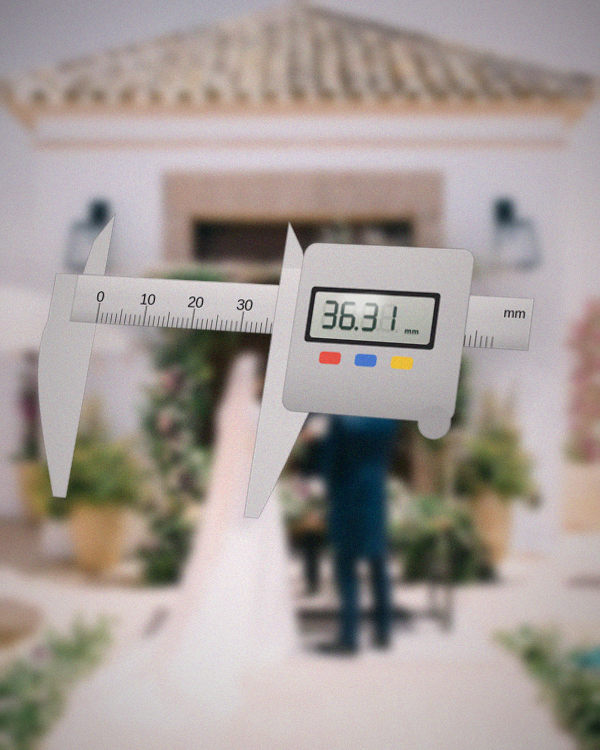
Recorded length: 36.31 mm
